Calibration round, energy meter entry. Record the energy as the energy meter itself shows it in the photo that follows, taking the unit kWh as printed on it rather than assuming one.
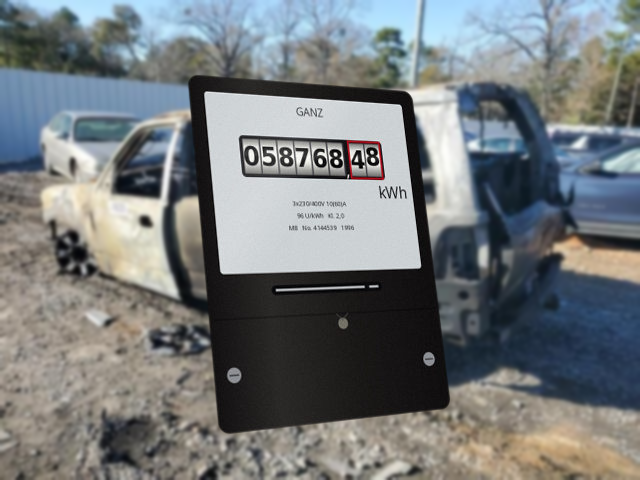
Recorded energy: 58768.48 kWh
